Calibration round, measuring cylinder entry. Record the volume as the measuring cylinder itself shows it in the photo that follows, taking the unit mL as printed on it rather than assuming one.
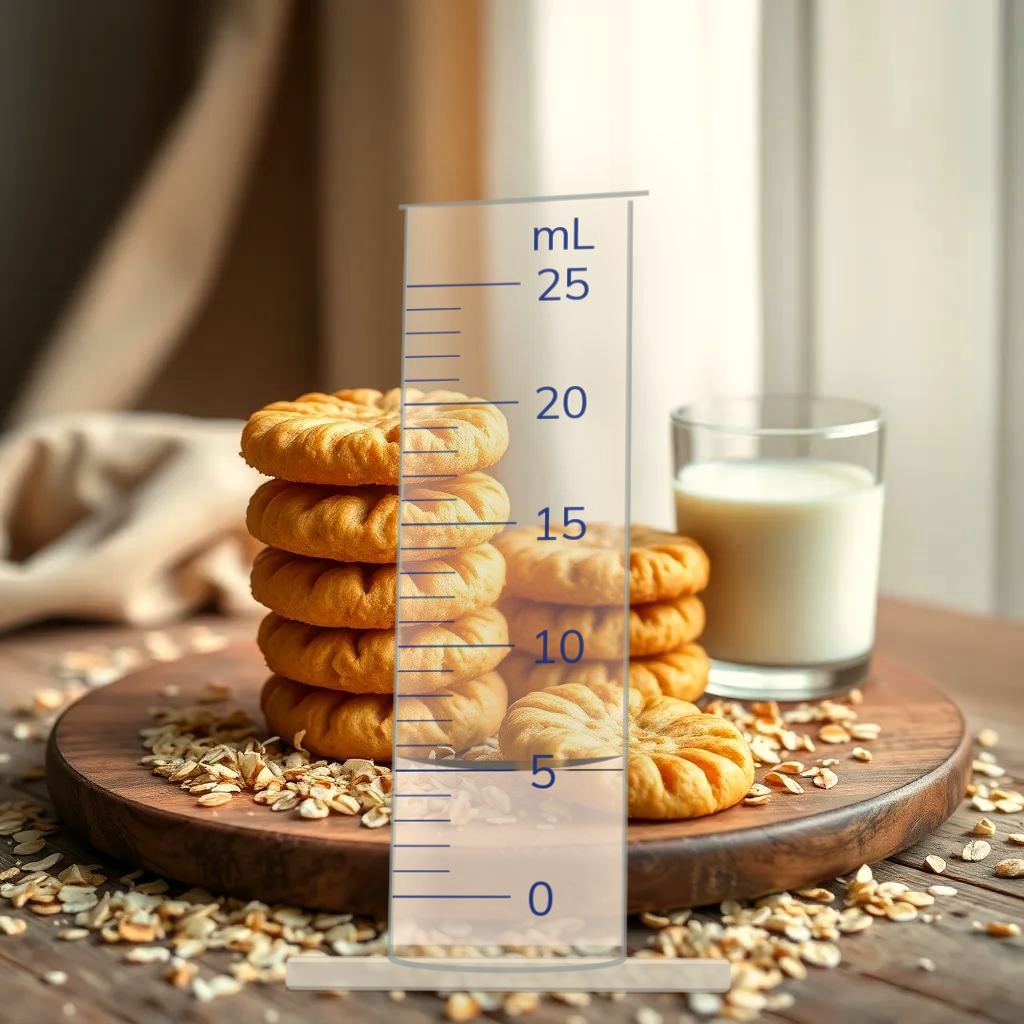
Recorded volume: 5 mL
